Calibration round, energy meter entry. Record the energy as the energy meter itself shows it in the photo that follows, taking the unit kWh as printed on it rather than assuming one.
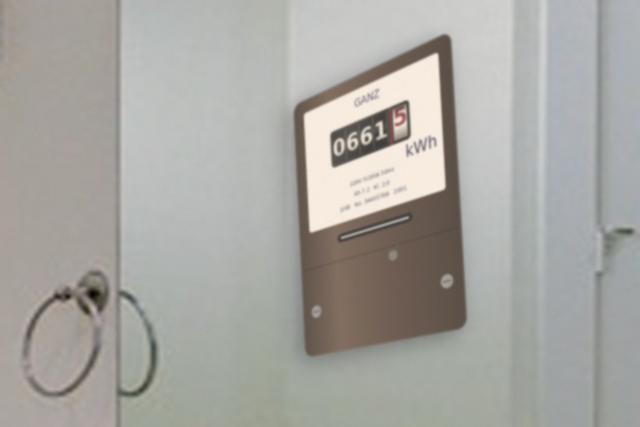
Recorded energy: 661.5 kWh
